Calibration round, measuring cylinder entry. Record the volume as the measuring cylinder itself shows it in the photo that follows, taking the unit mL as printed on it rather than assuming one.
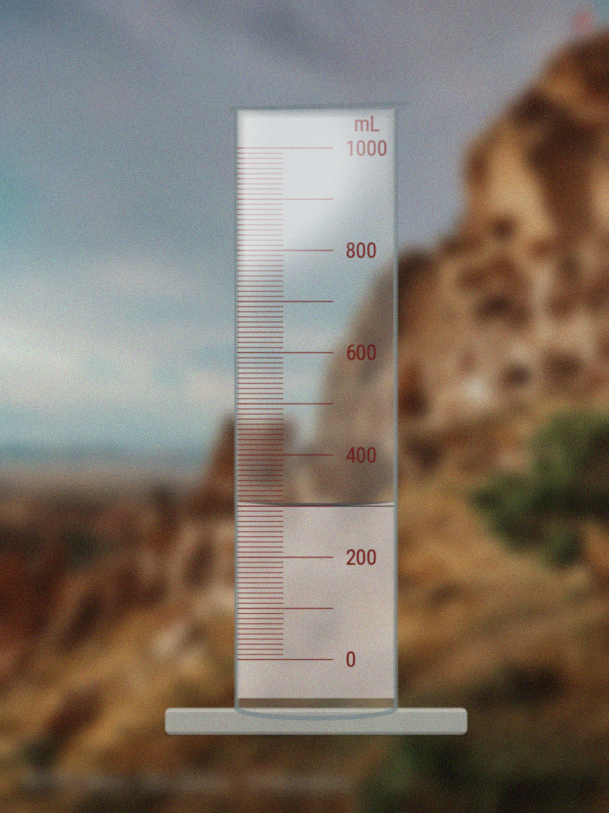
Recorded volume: 300 mL
